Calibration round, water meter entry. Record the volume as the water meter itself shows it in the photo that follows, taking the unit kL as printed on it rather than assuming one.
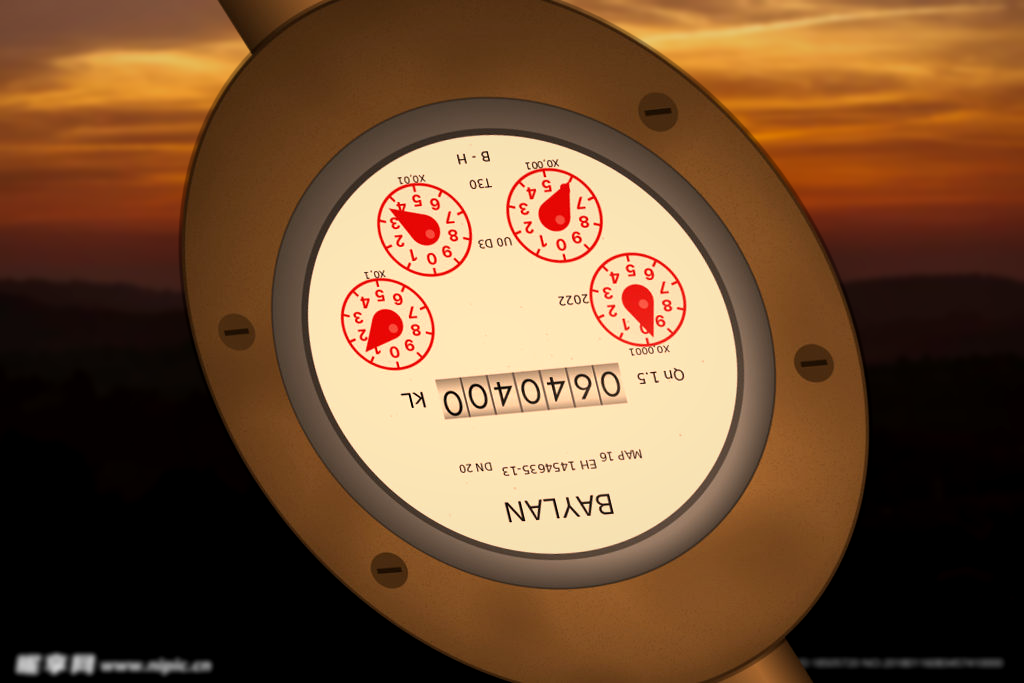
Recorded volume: 640400.1359 kL
